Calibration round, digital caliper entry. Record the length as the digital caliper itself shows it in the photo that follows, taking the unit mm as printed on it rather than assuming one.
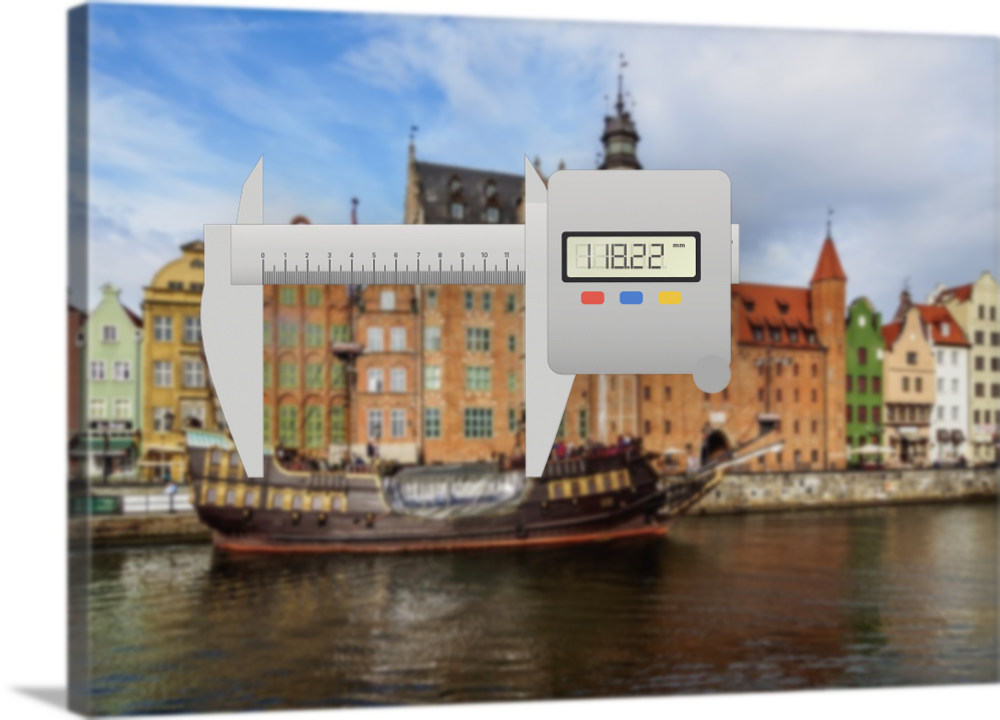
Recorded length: 118.22 mm
